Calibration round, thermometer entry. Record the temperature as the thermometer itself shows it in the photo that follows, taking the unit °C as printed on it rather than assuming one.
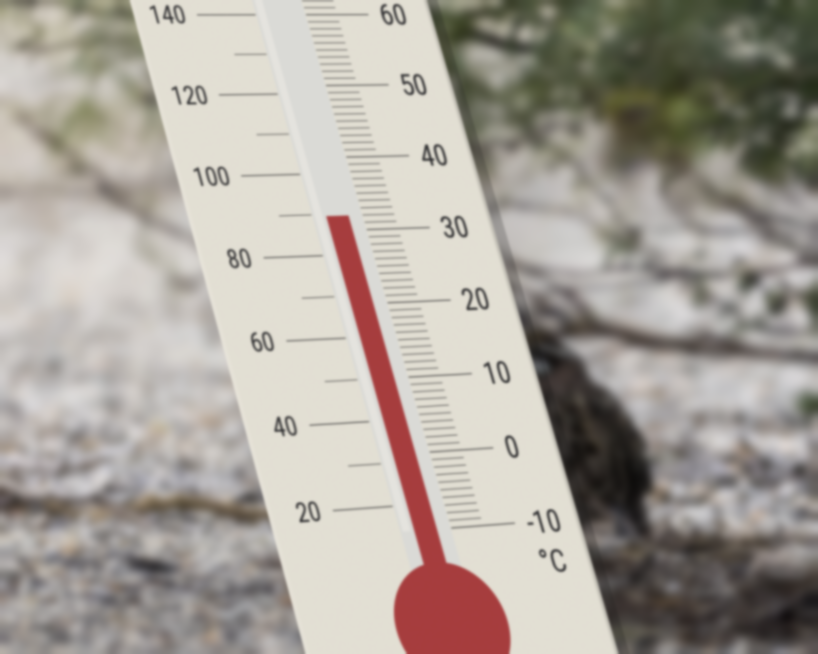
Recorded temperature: 32 °C
